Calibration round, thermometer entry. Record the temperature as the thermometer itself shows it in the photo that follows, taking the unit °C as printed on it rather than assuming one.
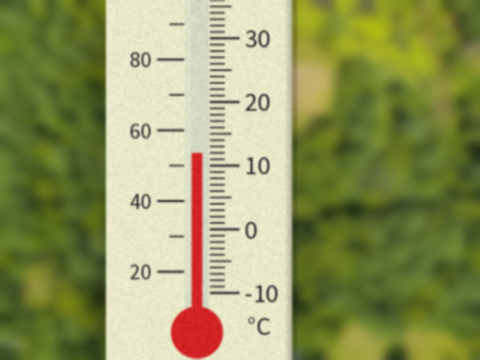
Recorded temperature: 12 °C
